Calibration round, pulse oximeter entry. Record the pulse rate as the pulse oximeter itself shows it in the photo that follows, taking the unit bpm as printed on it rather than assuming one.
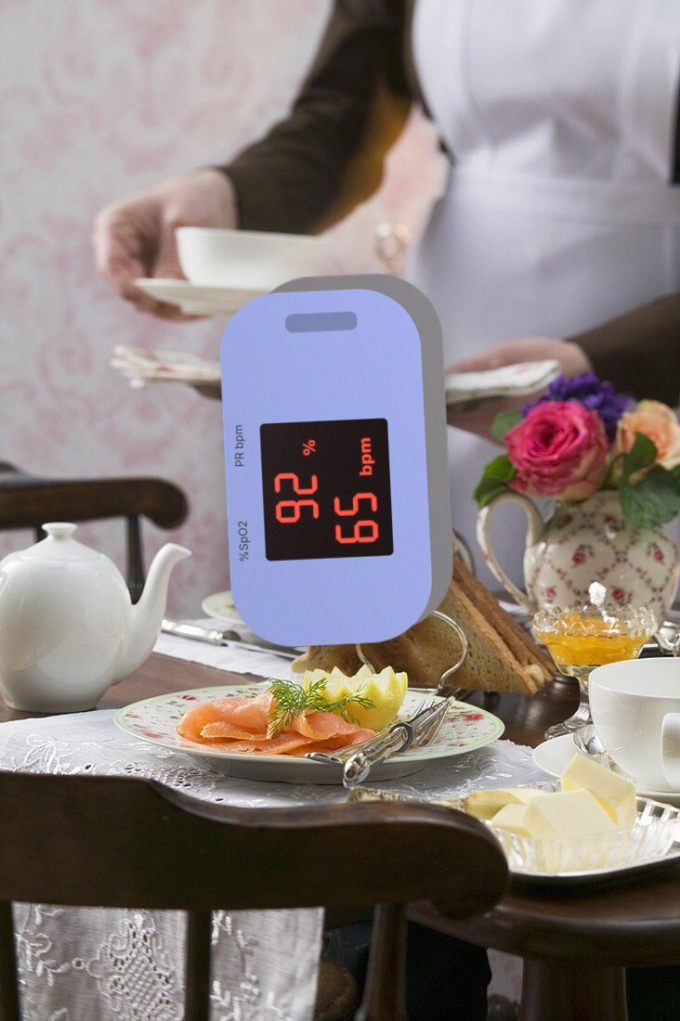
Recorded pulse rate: 65 bpm
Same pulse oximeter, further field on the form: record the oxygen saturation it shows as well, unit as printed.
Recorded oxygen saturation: 92 %
